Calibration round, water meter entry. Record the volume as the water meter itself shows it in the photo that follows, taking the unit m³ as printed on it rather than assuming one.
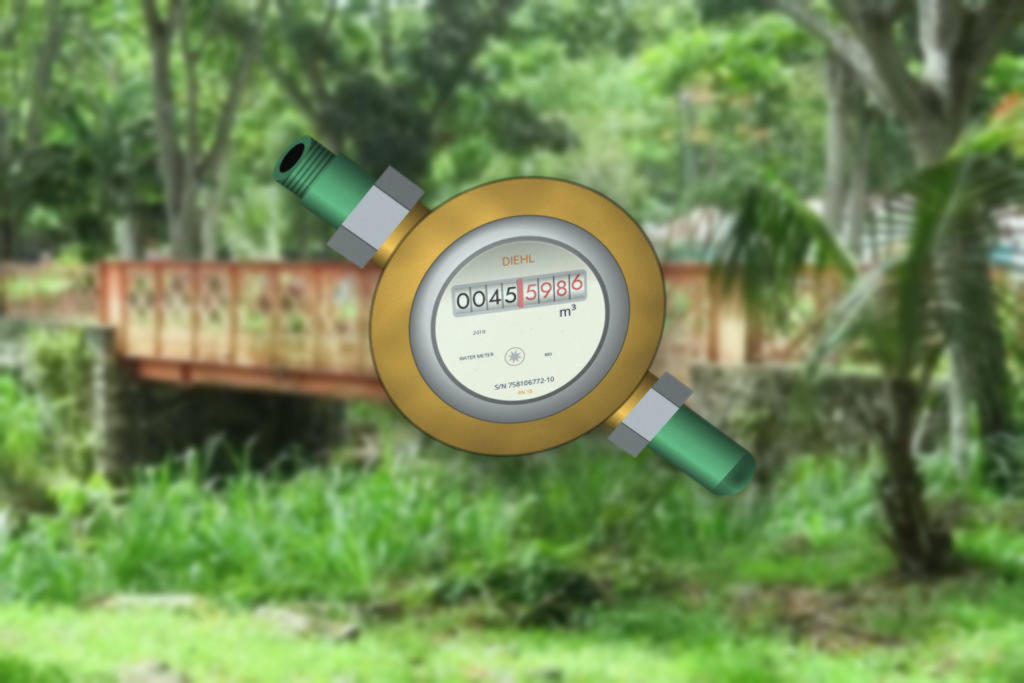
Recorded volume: 45.5986 m³
